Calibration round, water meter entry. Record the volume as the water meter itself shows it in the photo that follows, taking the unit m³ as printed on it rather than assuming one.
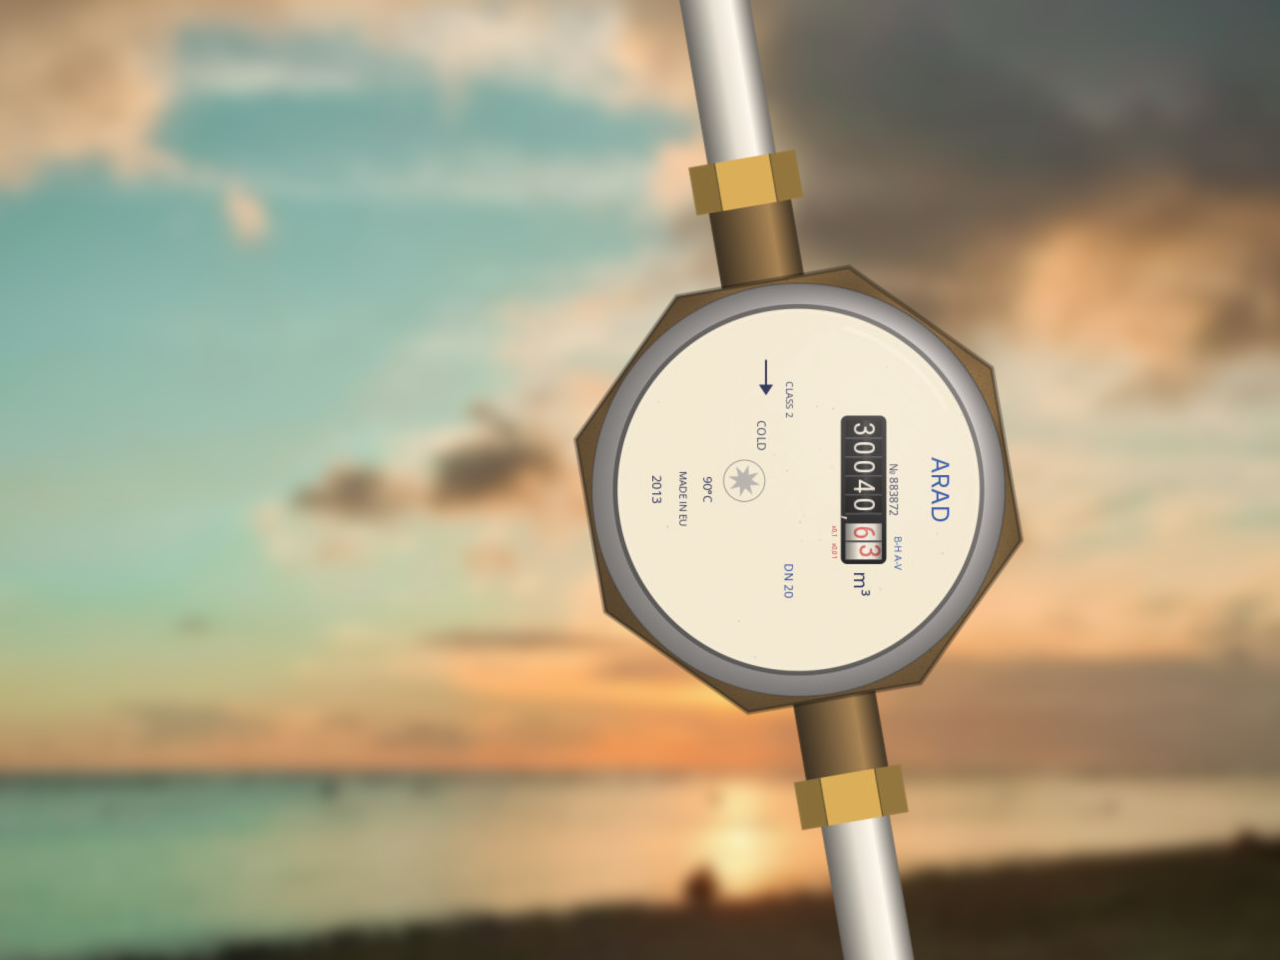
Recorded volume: 30040.63 m³
